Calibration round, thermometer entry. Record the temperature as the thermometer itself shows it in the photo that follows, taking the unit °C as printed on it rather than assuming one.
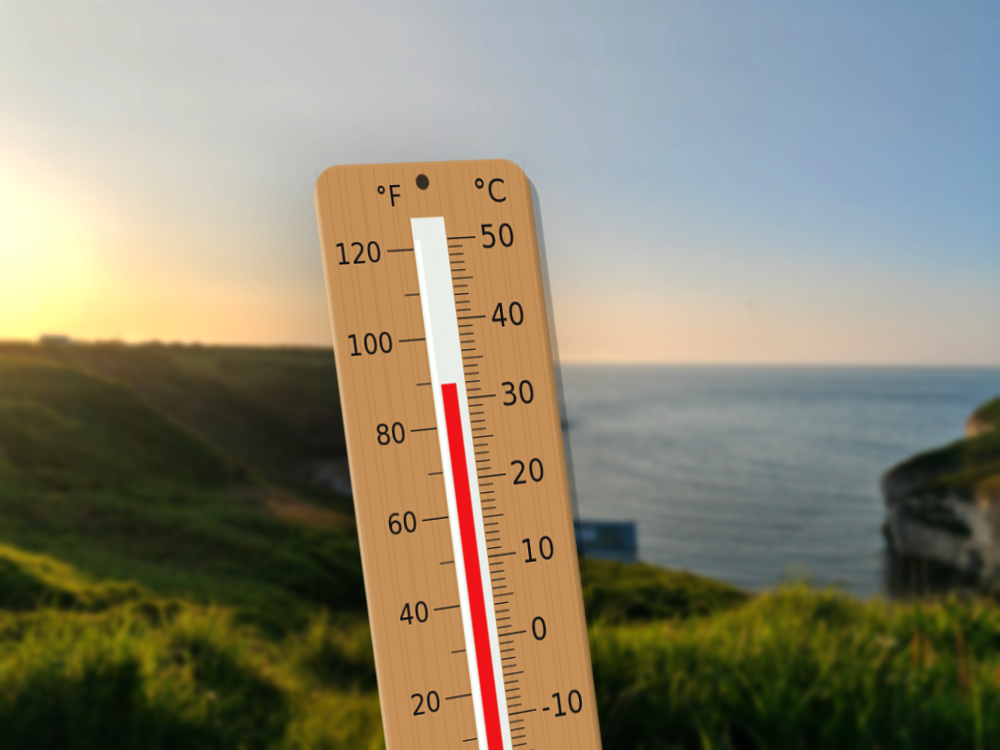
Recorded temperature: 32 °C
